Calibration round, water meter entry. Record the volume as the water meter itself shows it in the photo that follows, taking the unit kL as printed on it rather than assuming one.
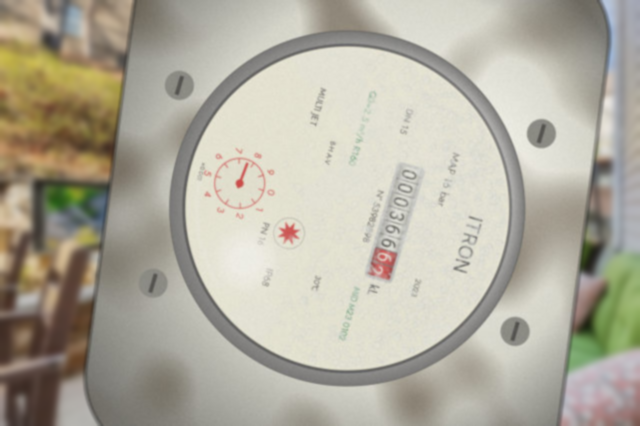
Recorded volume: 366.617 kL
